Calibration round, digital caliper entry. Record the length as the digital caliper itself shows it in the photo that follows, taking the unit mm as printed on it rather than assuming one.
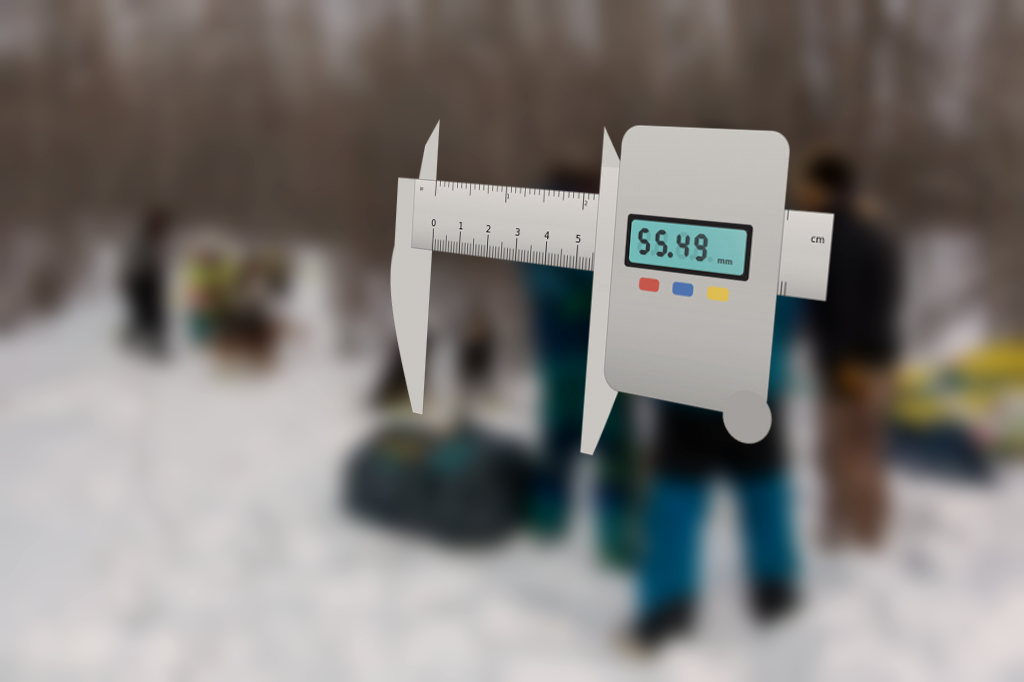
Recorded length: 55.49 mm
